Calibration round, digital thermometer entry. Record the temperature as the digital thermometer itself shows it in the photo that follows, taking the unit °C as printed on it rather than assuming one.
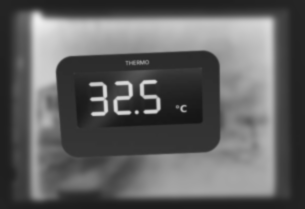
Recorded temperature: 32.5 °C
